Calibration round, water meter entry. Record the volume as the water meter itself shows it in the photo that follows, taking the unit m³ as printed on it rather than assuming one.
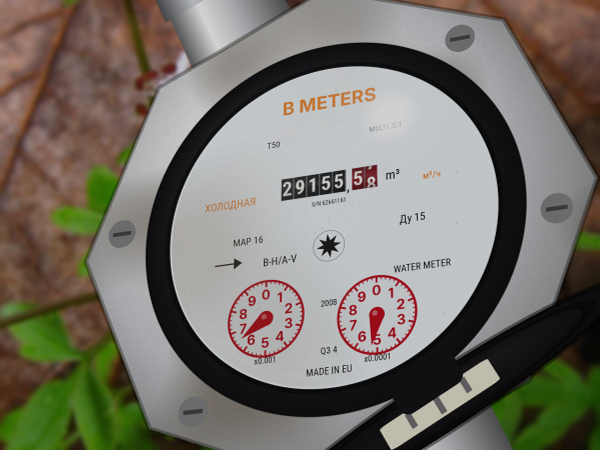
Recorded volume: 29155.5765 m³
